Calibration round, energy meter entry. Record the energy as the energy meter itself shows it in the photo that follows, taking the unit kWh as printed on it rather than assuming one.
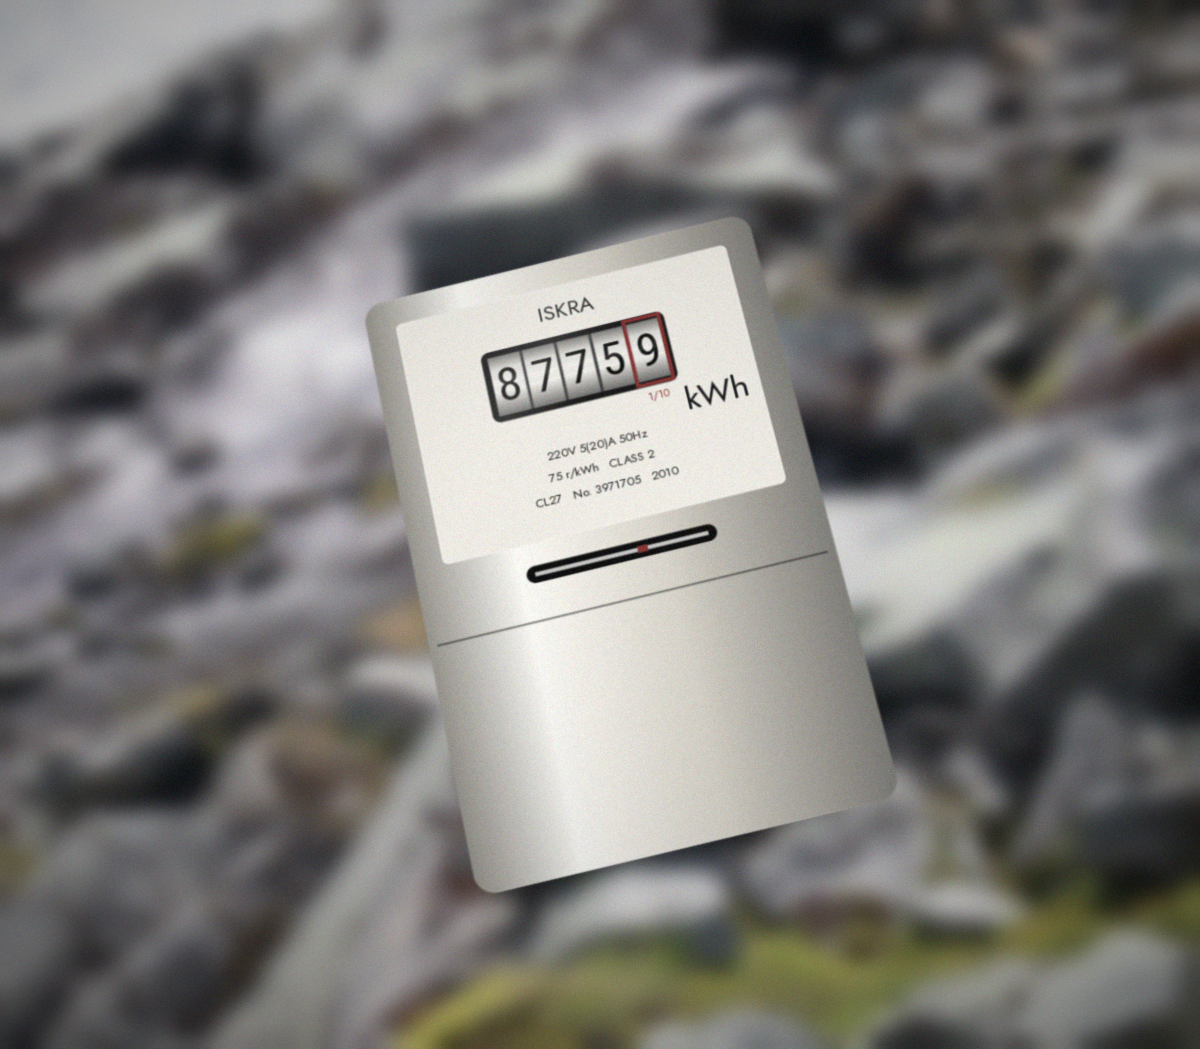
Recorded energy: 8775.9 kWh
